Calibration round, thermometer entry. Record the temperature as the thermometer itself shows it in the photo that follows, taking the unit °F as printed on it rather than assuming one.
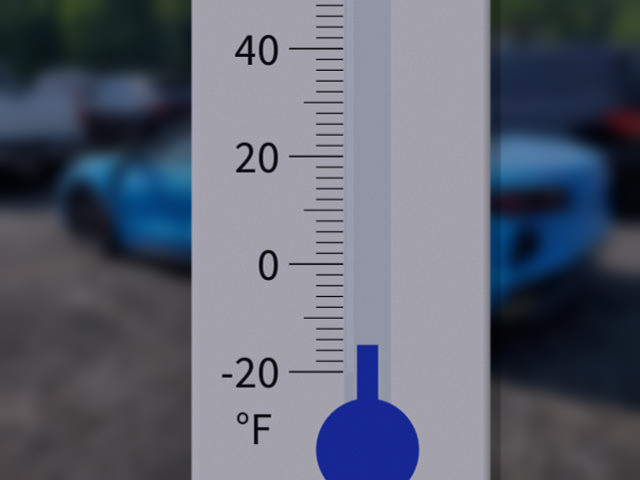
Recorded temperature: -15 °F
